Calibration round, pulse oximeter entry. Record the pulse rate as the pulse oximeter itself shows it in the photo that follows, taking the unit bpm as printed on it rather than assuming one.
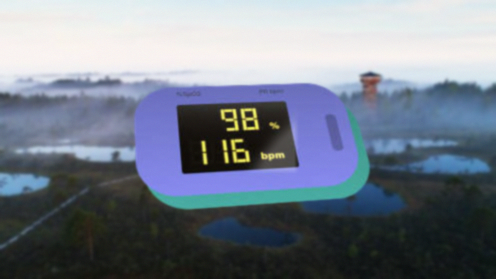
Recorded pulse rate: 116 bpm
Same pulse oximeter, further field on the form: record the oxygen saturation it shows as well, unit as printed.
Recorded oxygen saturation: 98 %
